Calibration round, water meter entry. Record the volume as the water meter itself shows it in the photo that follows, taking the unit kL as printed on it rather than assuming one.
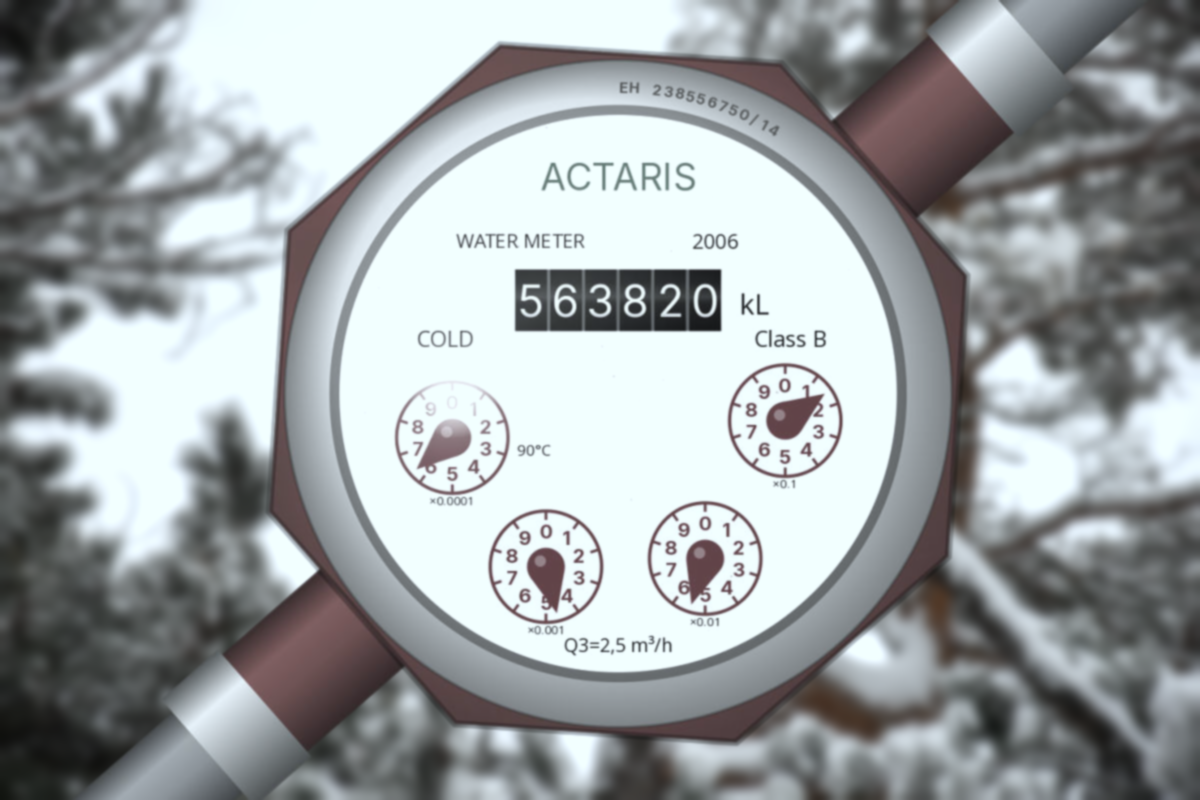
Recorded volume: 563820.1546 kL
